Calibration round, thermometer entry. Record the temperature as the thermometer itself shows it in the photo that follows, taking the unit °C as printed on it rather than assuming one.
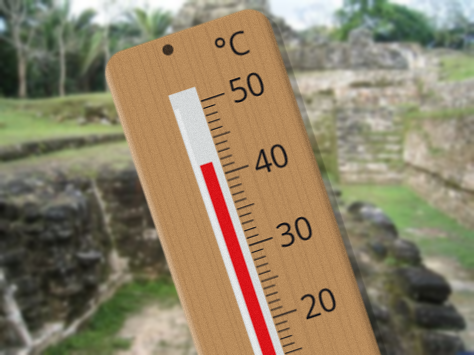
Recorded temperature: 42 °C
